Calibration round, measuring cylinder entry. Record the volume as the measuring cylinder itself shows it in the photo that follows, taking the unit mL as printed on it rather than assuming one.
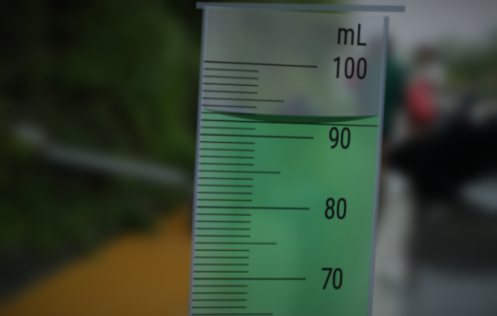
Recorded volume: 92 mL
